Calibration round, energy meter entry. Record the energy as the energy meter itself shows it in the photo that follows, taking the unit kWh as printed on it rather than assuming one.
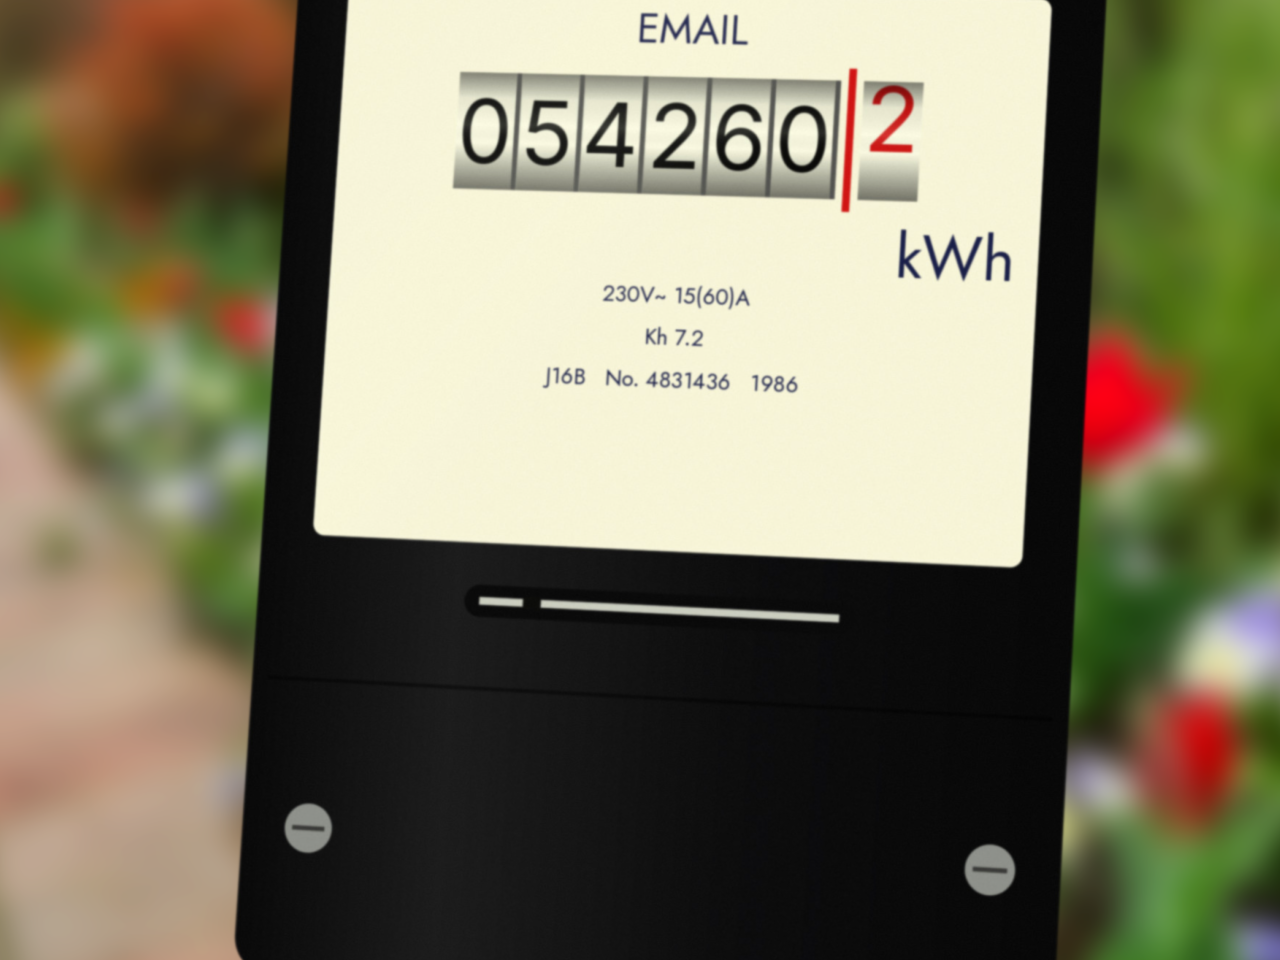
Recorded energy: 54260.2 kWh
